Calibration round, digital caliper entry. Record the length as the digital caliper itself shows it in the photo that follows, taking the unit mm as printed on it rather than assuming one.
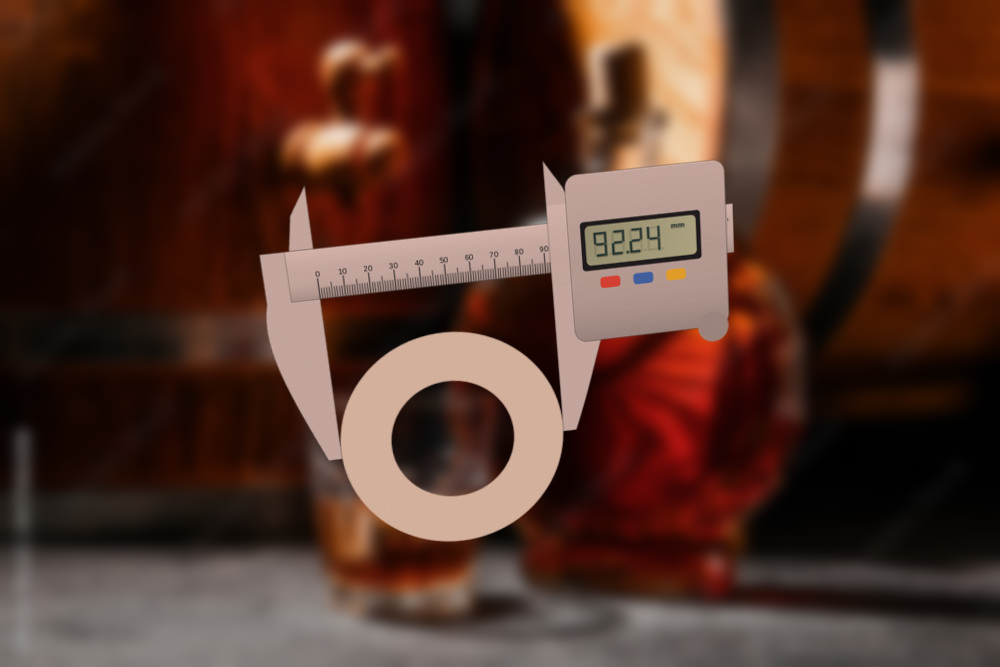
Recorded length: 92.24 mm
